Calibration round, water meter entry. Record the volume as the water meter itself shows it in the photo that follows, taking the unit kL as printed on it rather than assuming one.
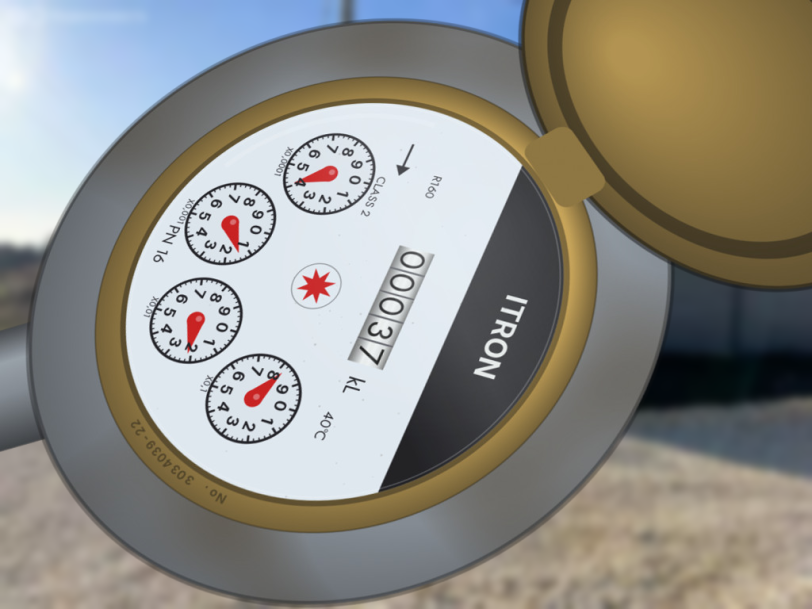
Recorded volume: 37.8214 kL
